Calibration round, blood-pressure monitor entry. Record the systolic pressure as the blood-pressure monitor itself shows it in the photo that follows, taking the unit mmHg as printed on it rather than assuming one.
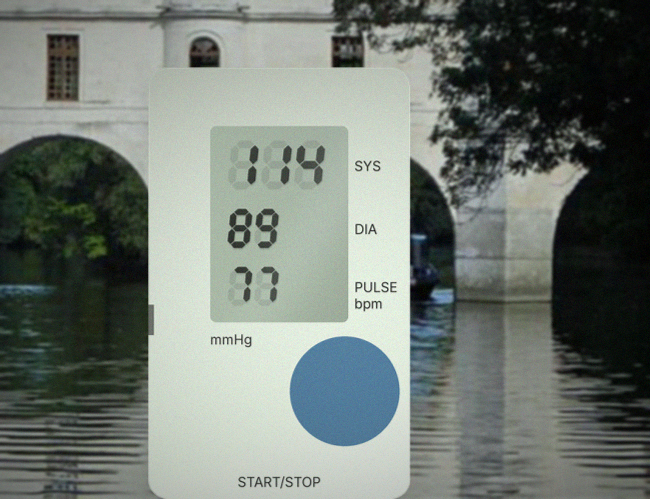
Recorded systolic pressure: 114 mmHg
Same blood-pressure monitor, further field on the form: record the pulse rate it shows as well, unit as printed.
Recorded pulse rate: 77 bpm
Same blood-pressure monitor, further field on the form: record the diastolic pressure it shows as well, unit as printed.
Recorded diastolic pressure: 89 mmHg
